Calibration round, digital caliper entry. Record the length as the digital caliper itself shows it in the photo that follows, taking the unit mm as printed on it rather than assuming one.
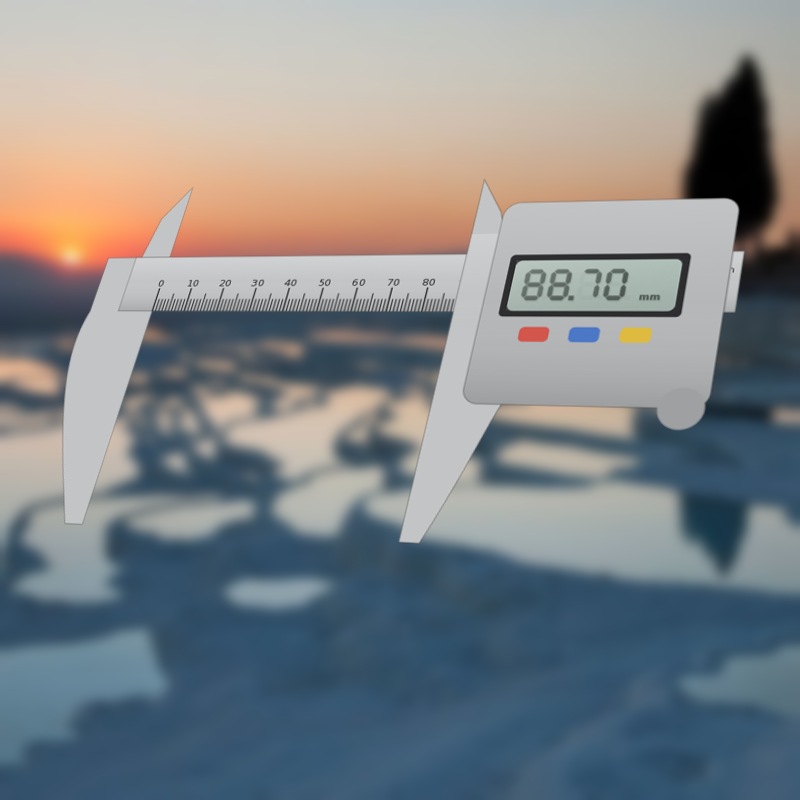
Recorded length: 88.70 mm
